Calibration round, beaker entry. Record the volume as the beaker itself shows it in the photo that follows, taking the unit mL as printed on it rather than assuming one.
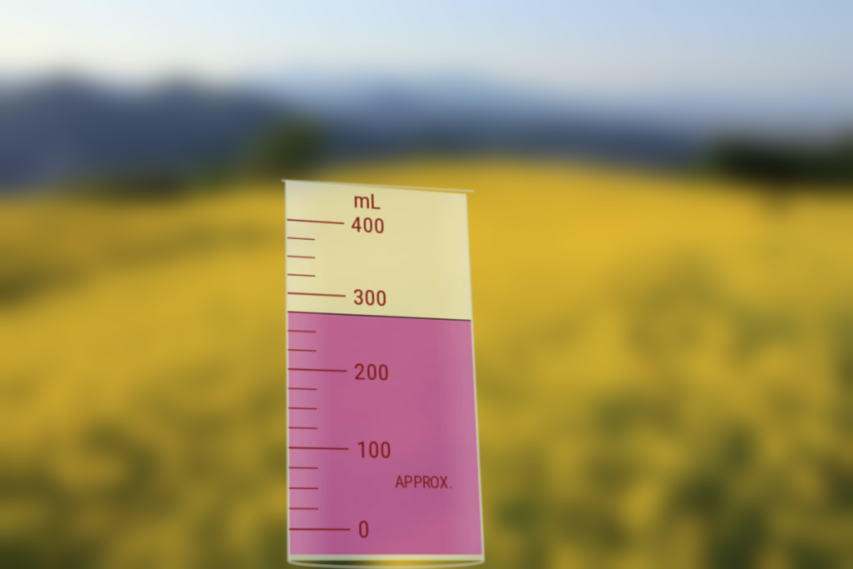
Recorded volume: 275 mL
